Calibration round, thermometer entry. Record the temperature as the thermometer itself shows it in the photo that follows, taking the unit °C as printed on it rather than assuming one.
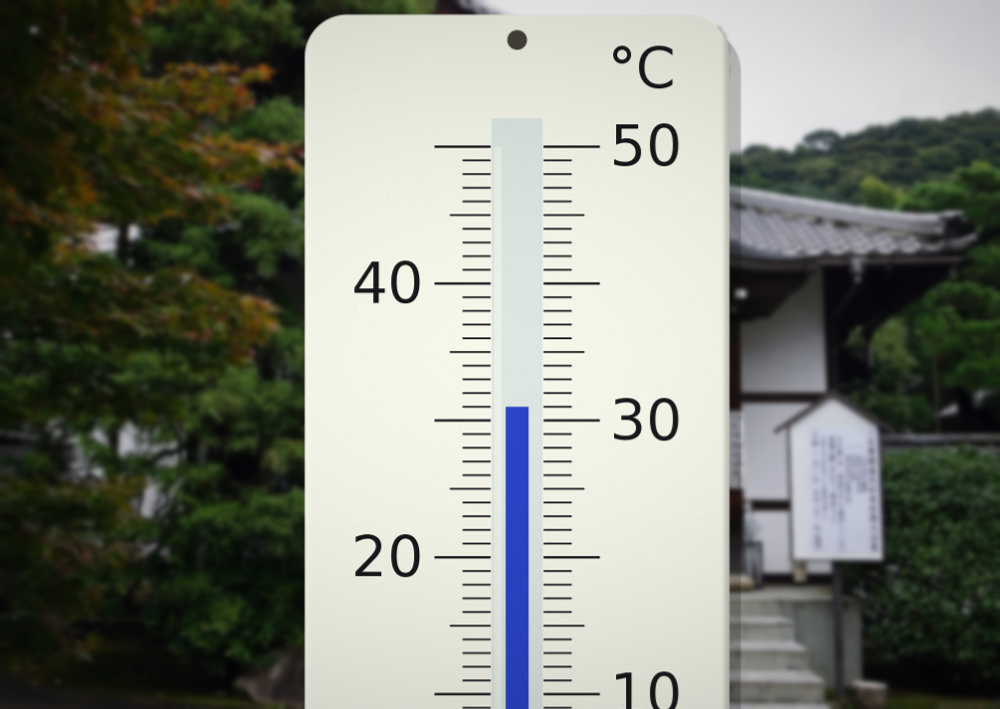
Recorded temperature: 31 °C
